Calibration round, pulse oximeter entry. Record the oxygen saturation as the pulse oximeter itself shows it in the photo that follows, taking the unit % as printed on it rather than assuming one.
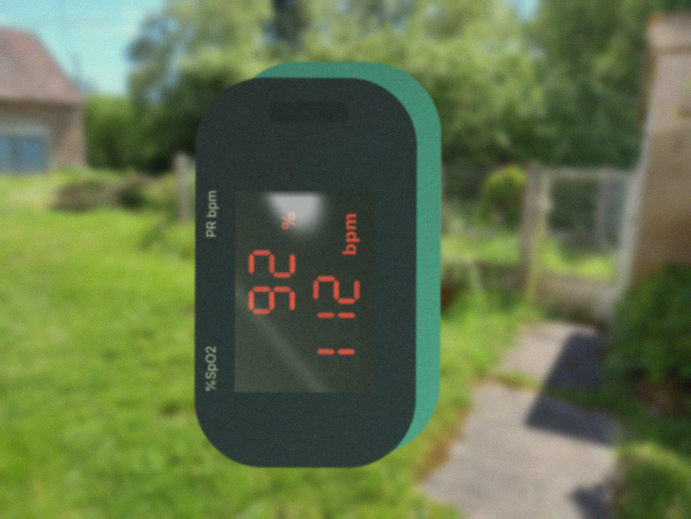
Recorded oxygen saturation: 92 %
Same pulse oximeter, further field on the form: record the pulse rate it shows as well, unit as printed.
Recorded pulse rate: 112 bpm
